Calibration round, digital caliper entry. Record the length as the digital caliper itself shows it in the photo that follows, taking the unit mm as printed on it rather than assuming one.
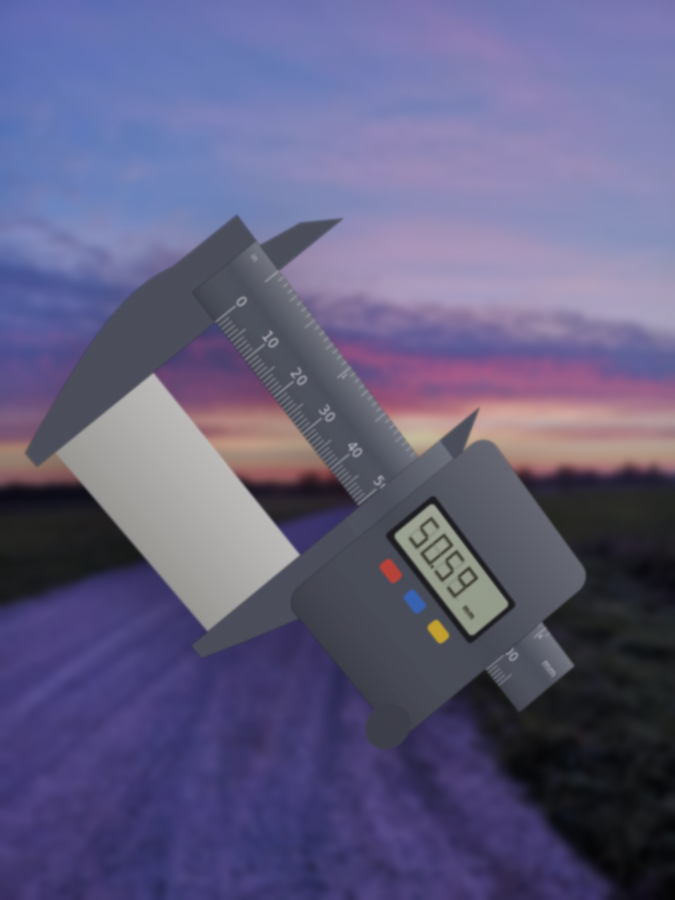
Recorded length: 50.59 mm
